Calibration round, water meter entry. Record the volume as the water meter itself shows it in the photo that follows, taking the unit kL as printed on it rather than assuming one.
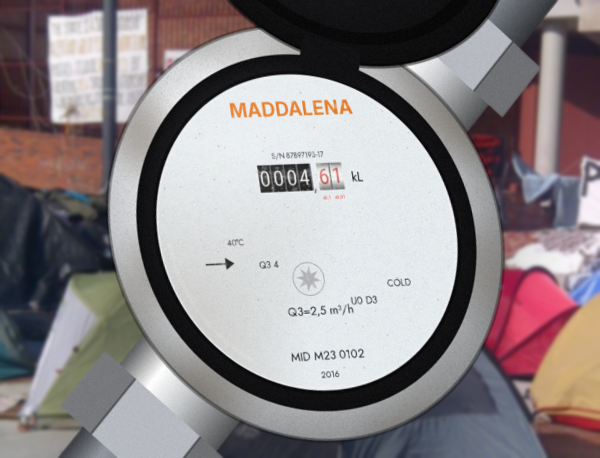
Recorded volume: 4.61 kL
